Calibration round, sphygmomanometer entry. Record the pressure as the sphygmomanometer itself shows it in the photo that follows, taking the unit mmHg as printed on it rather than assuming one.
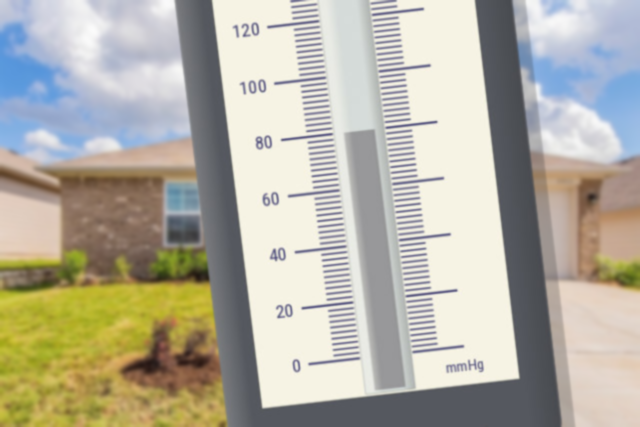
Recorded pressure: 80 mmHg
